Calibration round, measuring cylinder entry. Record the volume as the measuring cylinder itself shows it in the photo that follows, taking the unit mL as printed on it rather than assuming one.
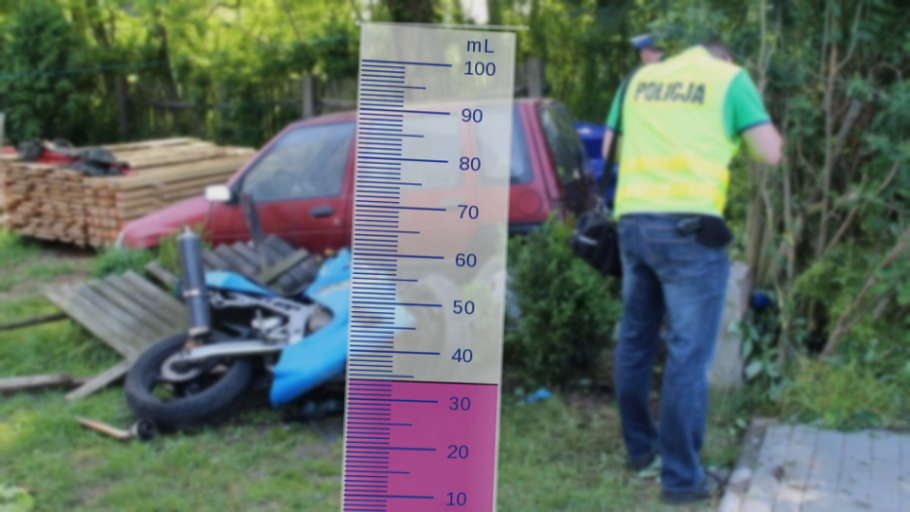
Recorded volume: 34 mL
